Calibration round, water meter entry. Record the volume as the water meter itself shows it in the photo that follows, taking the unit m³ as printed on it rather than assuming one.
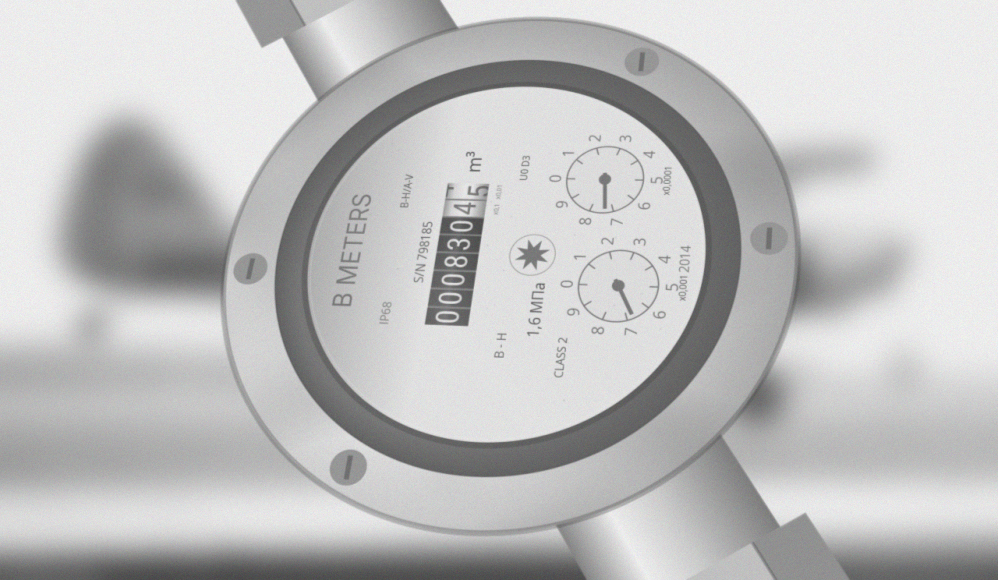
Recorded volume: 830.4467 m³
